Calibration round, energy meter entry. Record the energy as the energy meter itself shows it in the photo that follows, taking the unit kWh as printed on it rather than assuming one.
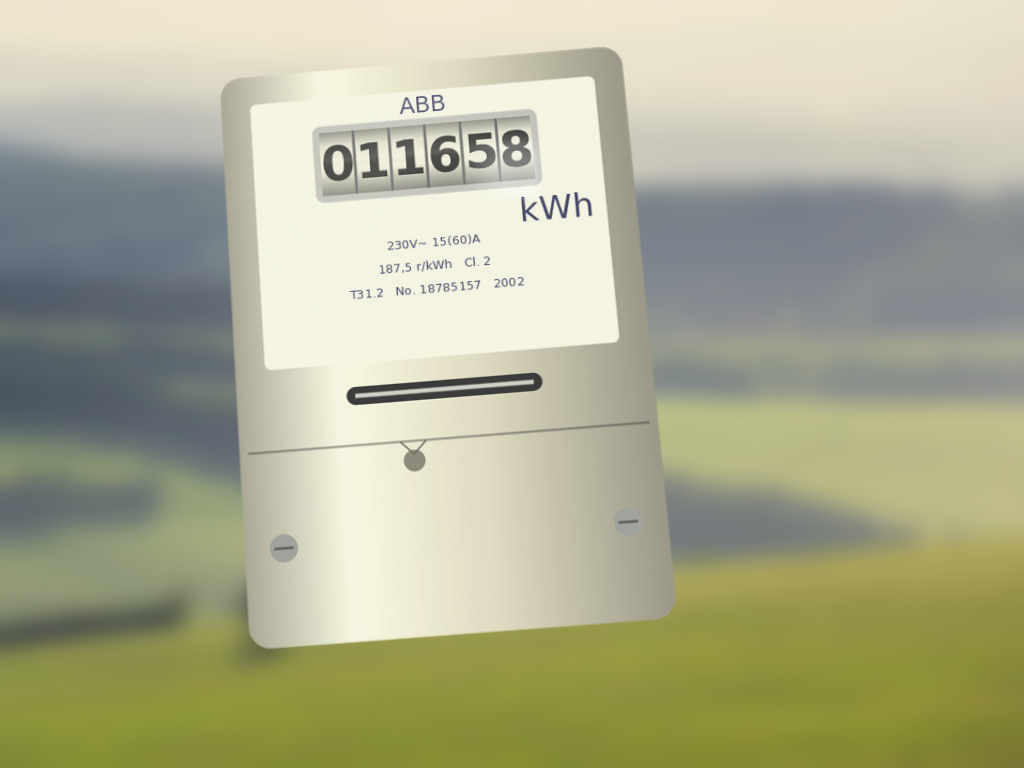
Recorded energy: 11658 kWh
